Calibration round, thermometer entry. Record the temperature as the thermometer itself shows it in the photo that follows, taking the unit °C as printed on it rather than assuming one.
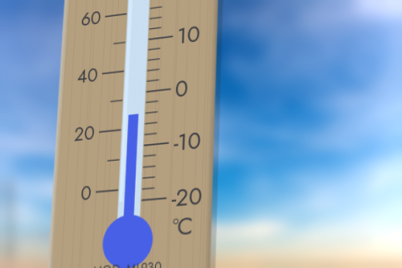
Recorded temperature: -4 °C
